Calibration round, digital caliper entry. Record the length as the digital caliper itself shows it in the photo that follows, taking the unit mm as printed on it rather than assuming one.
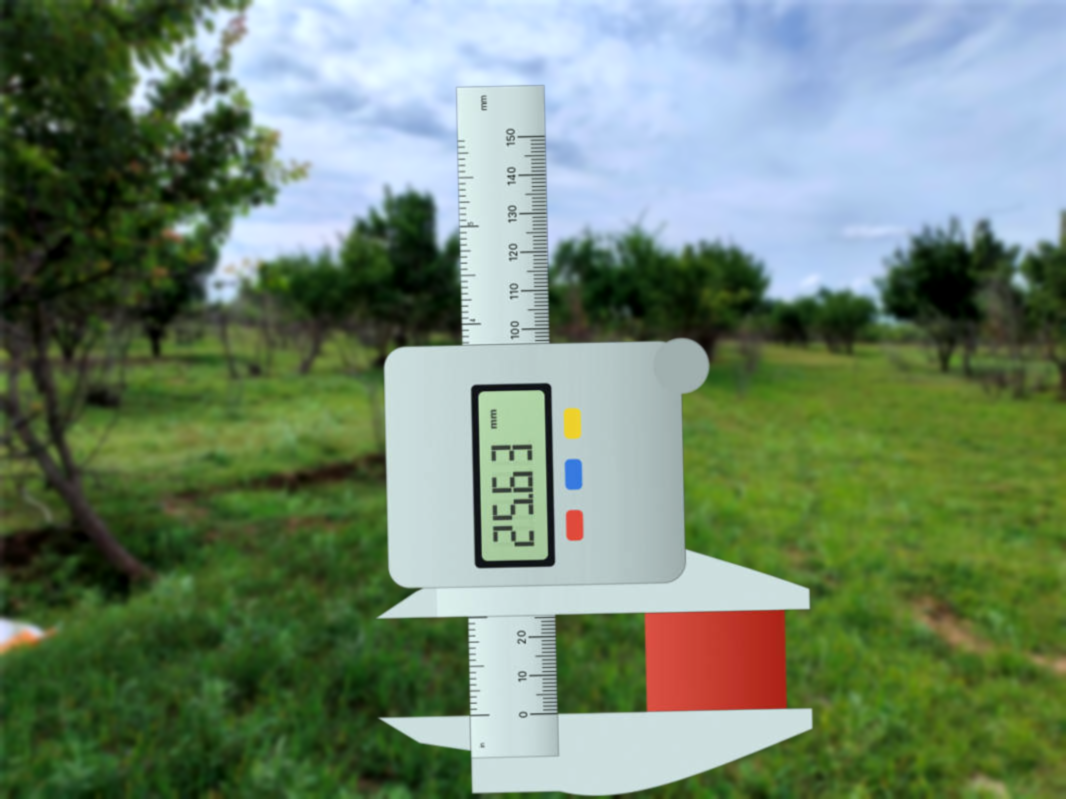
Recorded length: 25.63 mm
